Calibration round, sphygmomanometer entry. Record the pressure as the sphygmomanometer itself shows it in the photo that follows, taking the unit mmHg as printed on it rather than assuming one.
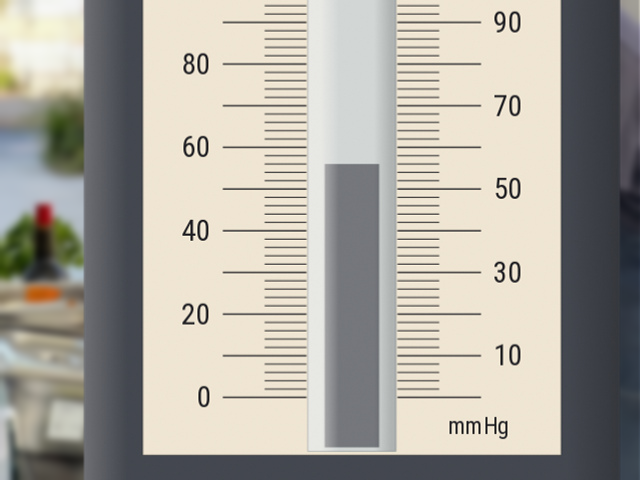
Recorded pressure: 56 mmHg
